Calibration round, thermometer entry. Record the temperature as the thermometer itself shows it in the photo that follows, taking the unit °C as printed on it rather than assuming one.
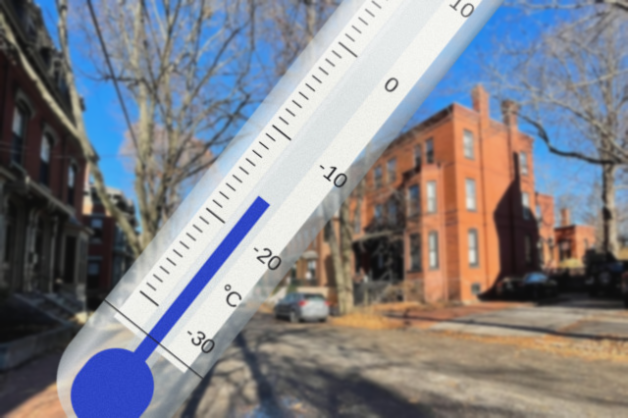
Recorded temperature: -16 °C
